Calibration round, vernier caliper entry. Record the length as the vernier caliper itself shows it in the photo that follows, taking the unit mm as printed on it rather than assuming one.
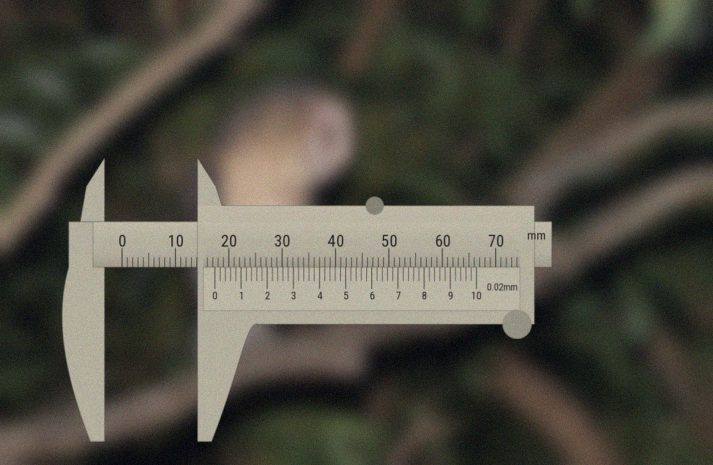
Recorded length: 17.4 mm
